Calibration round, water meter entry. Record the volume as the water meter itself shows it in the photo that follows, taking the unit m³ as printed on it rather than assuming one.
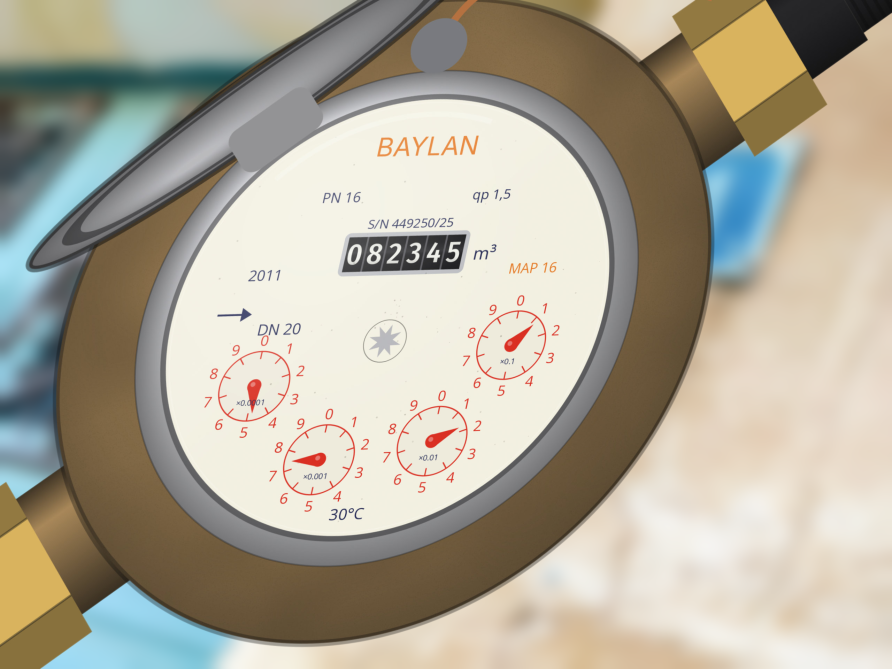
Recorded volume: 82345.1174 m³
